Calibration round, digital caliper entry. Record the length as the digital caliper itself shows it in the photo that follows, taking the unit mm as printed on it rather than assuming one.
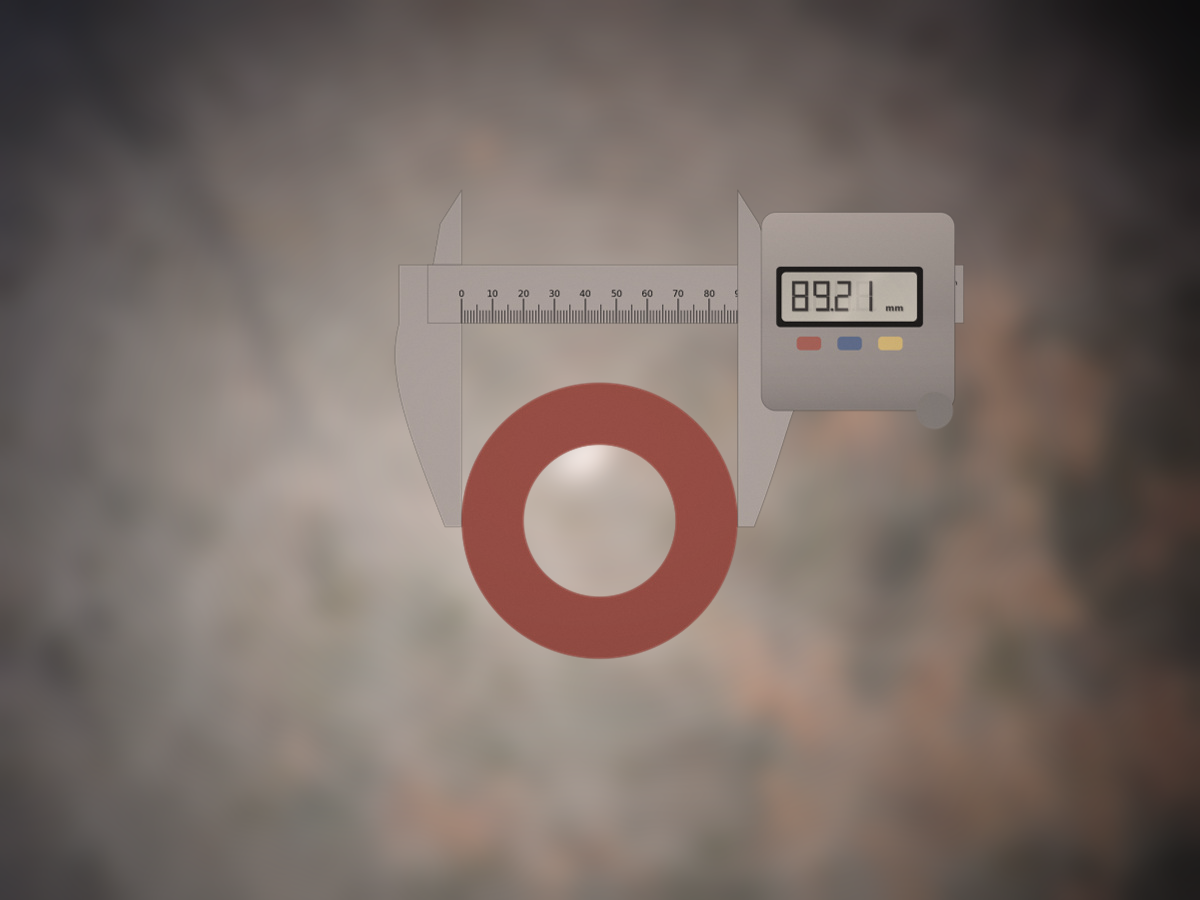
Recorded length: 89.21 mm
